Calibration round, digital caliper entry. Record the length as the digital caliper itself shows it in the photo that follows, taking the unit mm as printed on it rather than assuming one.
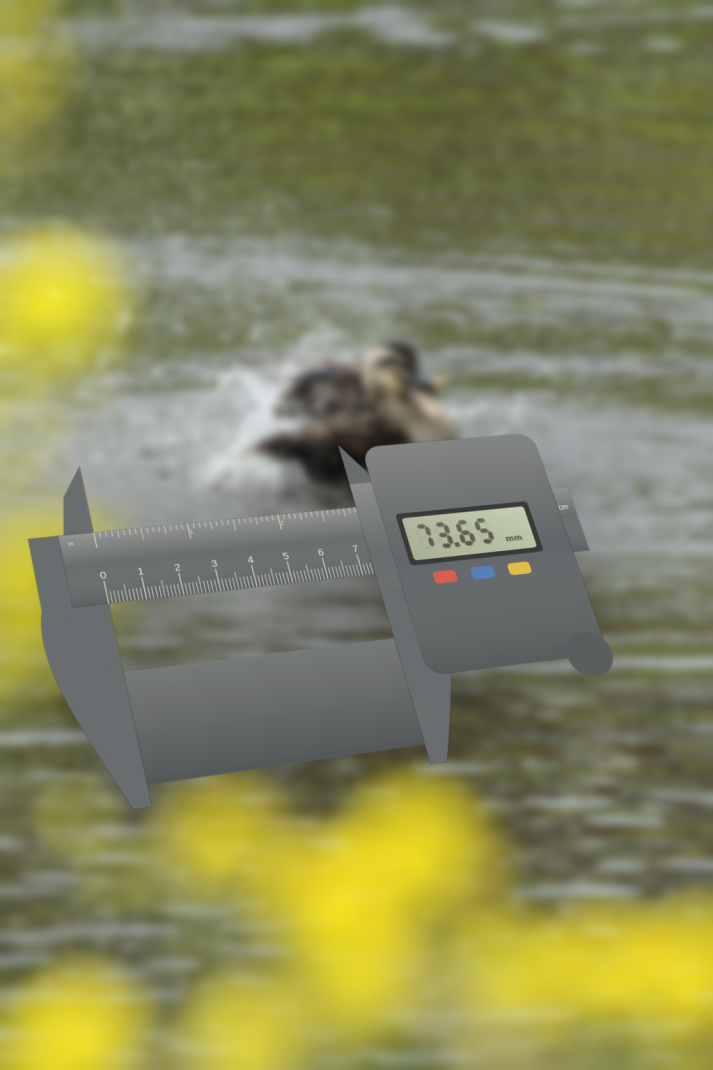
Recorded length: 73.65 mm
